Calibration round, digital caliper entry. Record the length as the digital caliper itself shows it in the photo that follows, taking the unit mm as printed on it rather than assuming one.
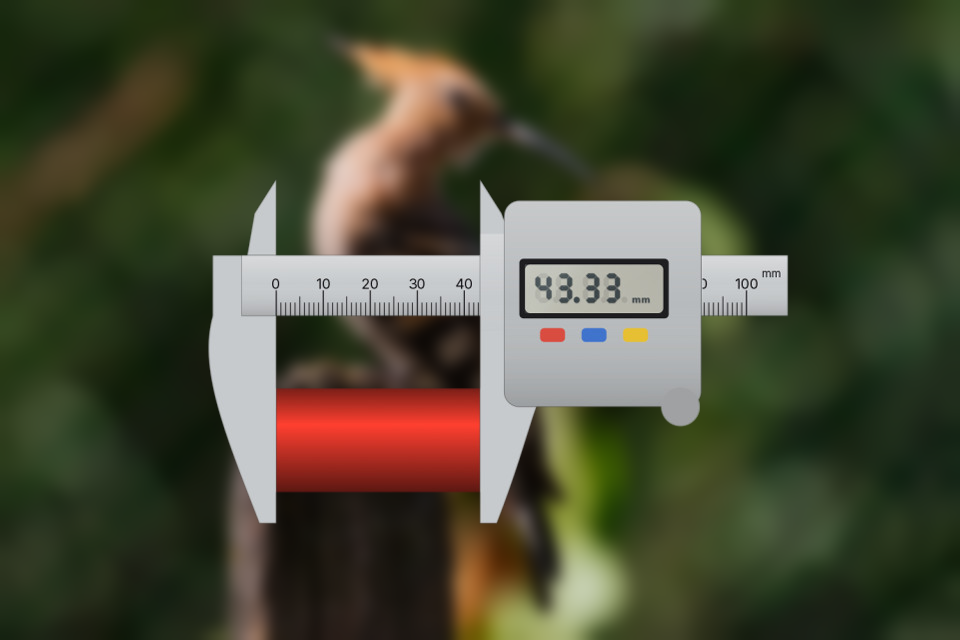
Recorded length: 43.33 mm
